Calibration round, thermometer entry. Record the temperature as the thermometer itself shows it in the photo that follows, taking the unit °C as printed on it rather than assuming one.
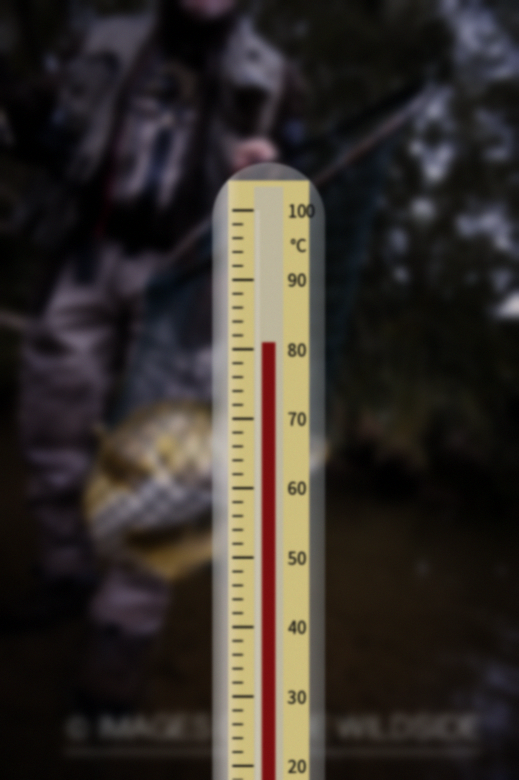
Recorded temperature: 81 °C
